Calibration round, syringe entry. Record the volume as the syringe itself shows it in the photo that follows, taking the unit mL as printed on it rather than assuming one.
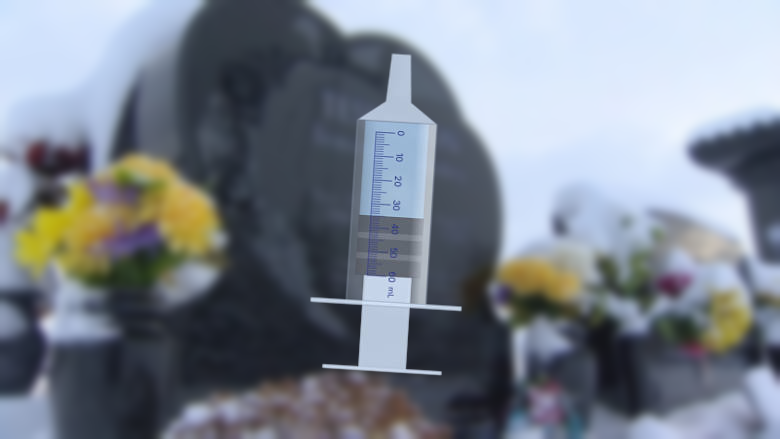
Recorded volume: 35 mL
